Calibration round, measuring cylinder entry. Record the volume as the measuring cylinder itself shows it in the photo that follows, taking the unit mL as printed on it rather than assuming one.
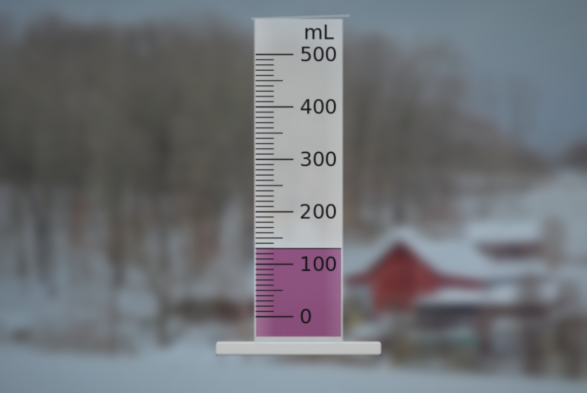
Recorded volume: 130 mL
